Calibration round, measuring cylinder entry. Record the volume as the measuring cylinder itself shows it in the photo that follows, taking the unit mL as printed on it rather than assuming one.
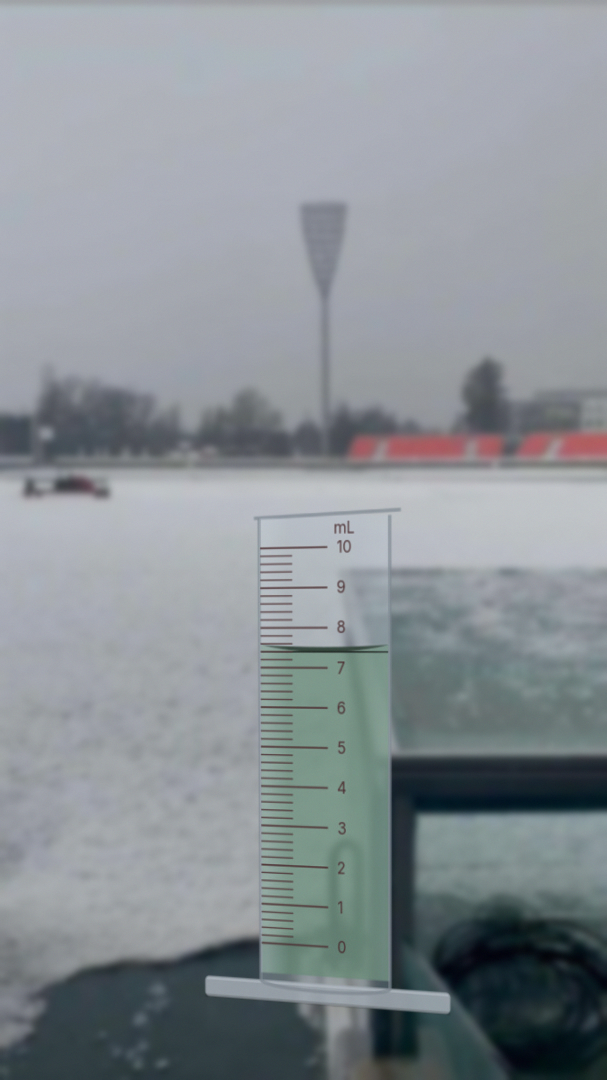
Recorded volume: 7.4 mL
